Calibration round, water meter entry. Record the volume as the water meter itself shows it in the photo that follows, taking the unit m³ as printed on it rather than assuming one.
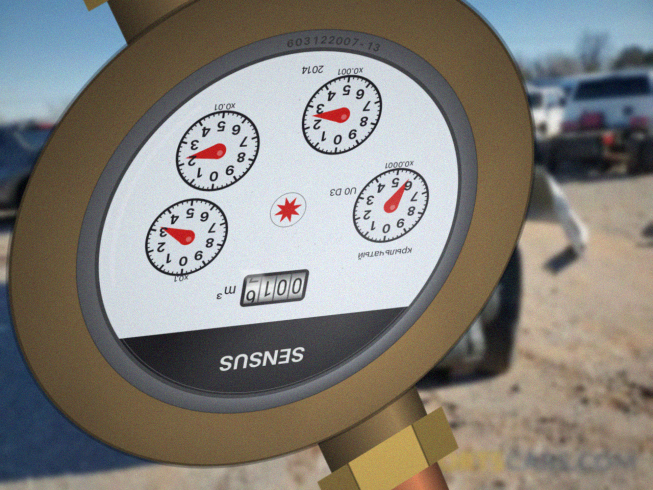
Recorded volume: 16.3225 m³
